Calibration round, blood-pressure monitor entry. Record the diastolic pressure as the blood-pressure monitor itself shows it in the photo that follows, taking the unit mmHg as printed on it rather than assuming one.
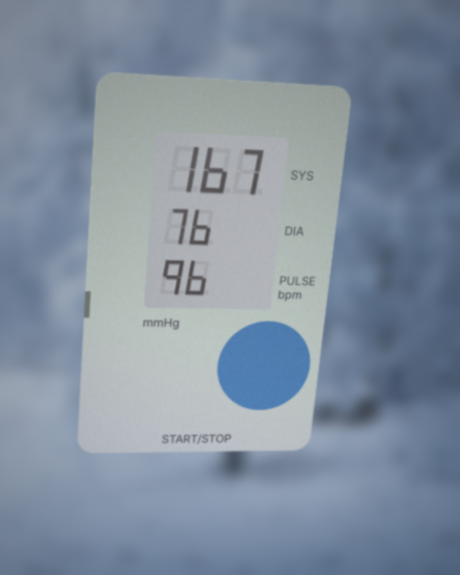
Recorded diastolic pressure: 76 mmHg
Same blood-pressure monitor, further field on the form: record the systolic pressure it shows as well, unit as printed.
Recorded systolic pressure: 167 mmHg
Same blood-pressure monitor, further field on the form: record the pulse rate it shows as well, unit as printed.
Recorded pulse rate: 96 bpm
